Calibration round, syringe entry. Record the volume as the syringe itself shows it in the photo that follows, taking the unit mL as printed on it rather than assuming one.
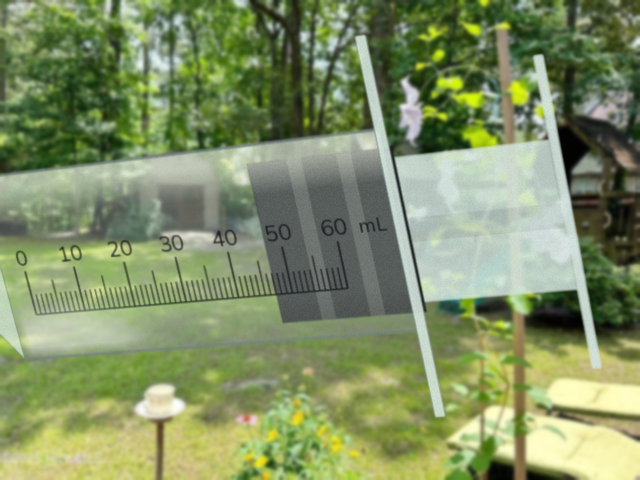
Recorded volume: 47 mL
